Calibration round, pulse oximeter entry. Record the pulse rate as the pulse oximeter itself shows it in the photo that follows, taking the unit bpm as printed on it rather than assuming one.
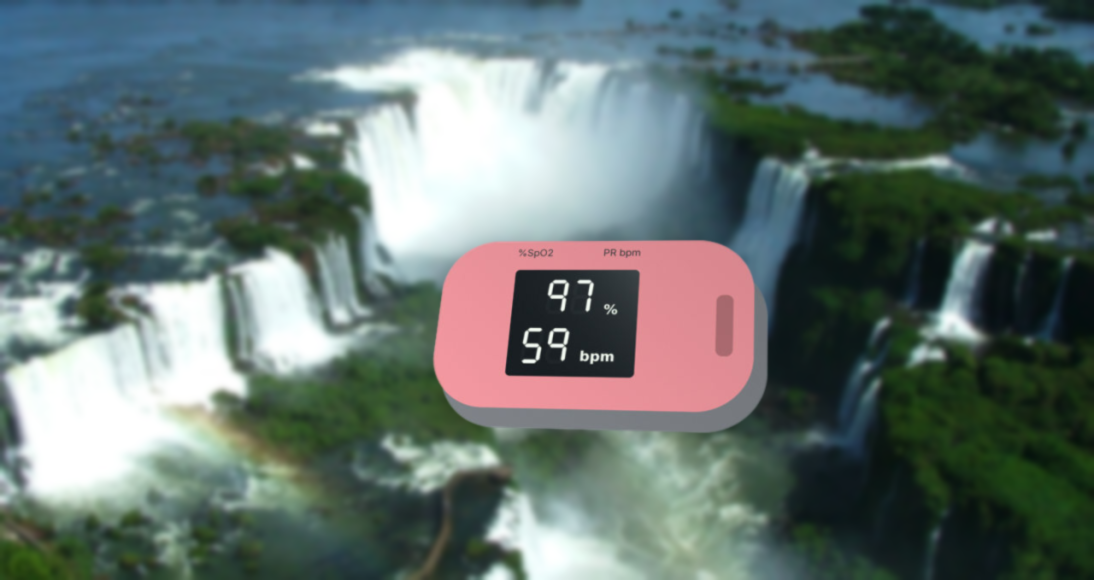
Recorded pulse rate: 59 bpm
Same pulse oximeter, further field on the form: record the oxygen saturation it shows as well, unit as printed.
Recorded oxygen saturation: 97 %
